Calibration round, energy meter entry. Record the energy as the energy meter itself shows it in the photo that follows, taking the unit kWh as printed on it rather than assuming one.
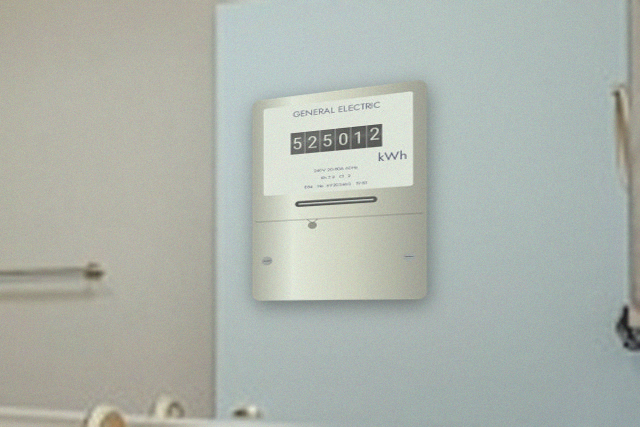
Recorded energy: 525012 kWh
